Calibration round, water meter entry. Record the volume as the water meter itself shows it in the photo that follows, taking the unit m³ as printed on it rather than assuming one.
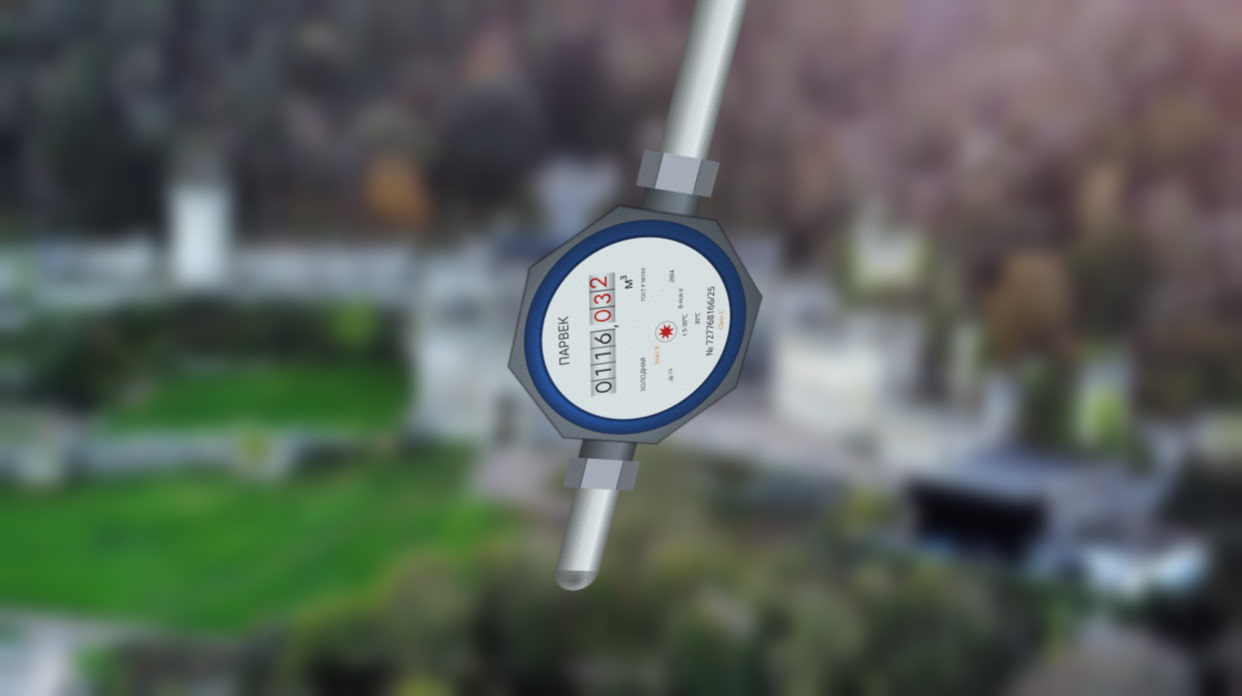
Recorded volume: 116.032 m³
